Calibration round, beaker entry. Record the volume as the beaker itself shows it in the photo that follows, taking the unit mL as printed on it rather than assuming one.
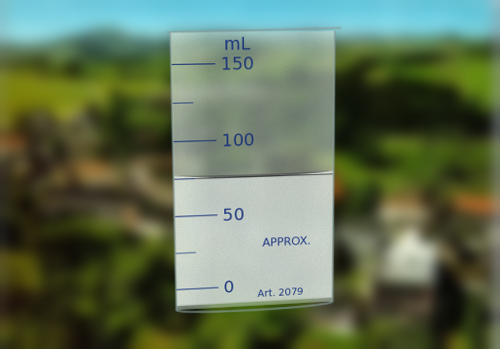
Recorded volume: 75 mL
